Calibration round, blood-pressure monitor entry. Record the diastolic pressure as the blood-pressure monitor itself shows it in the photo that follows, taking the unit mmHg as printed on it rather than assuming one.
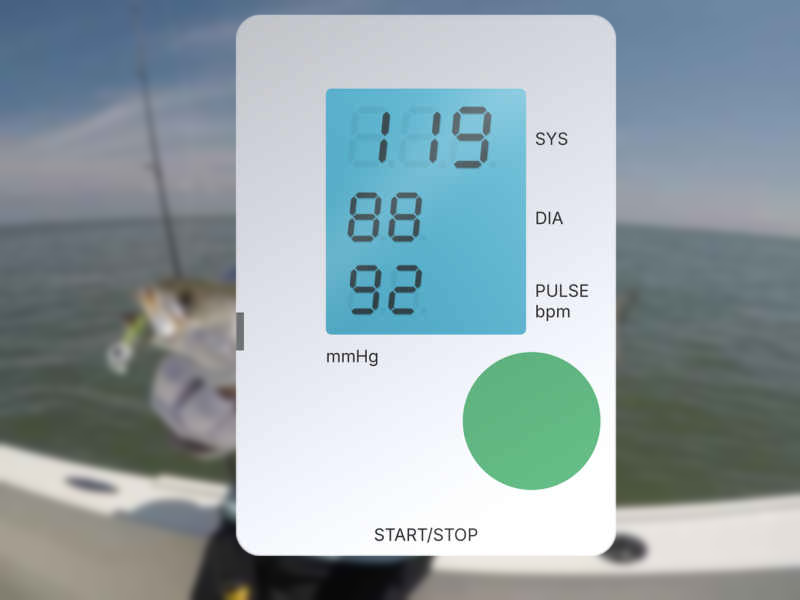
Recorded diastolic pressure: 88 mmHg
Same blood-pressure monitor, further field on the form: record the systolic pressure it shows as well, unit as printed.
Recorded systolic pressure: 119 mmHg
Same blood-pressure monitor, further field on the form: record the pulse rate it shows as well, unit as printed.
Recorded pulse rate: 92 bpm
